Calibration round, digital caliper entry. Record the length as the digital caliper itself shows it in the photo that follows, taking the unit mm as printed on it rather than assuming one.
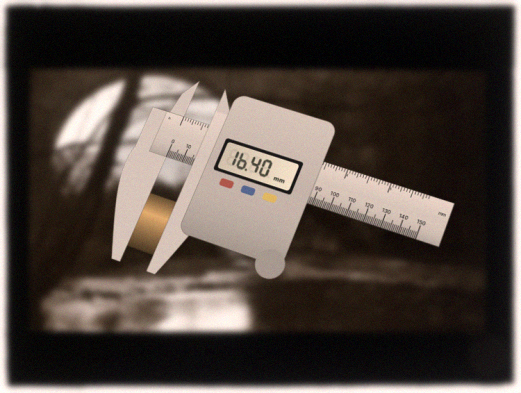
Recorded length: 16.40 mm
